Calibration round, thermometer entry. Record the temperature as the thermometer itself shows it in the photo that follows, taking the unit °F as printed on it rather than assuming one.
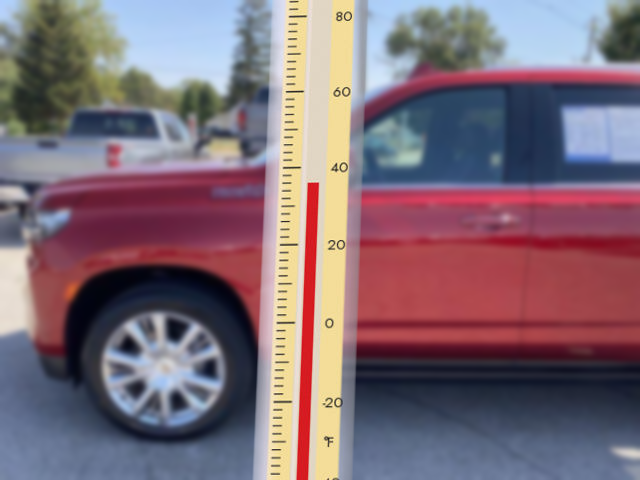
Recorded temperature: 36 °F
